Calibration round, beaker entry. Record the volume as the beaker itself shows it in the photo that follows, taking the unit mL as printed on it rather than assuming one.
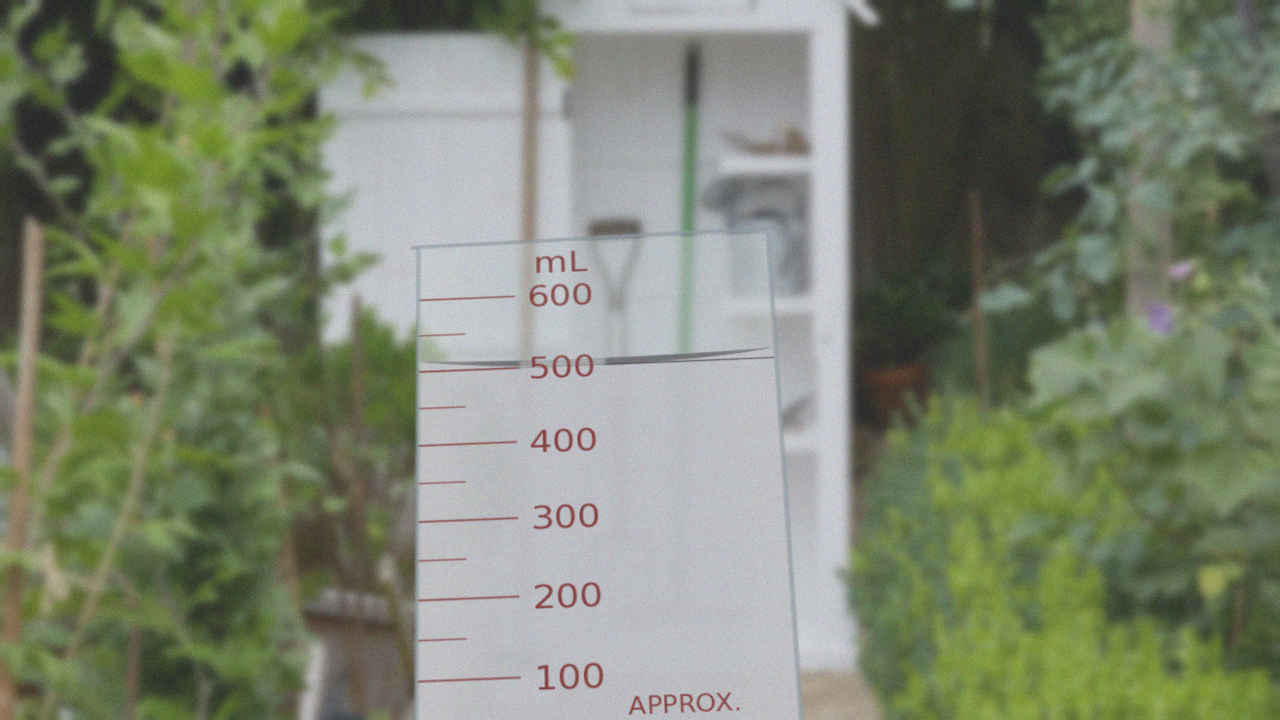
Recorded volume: 500 mL
